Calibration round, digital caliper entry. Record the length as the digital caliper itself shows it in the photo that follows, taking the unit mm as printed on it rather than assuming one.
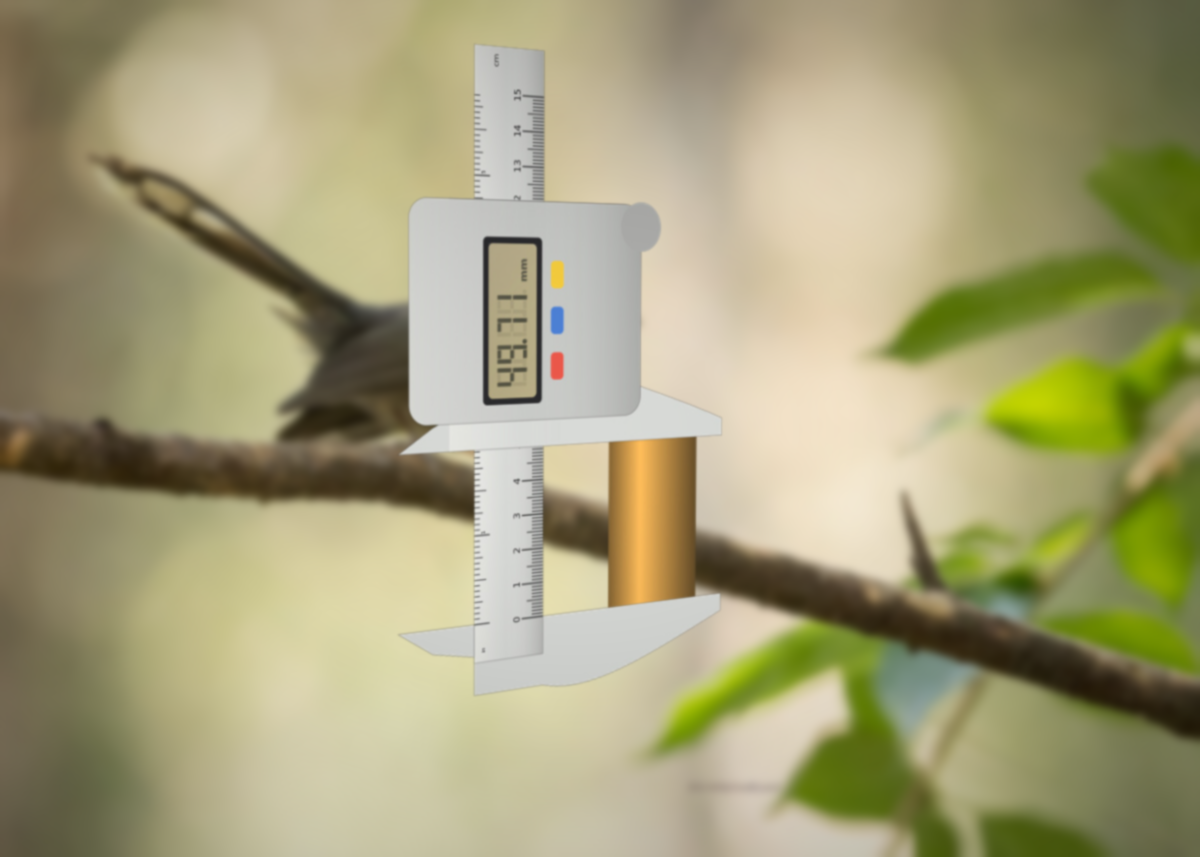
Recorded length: 49.71 mm
